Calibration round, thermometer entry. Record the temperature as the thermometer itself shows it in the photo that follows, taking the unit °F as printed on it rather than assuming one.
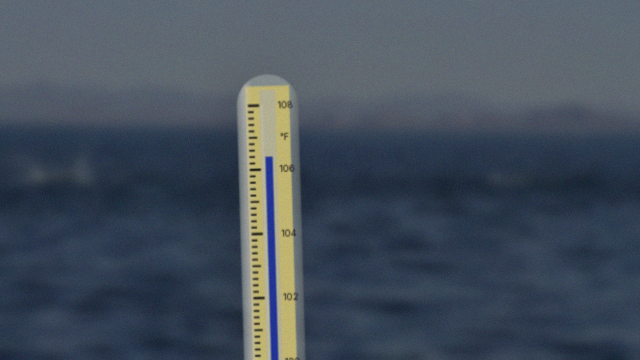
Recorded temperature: 106.4 °F
